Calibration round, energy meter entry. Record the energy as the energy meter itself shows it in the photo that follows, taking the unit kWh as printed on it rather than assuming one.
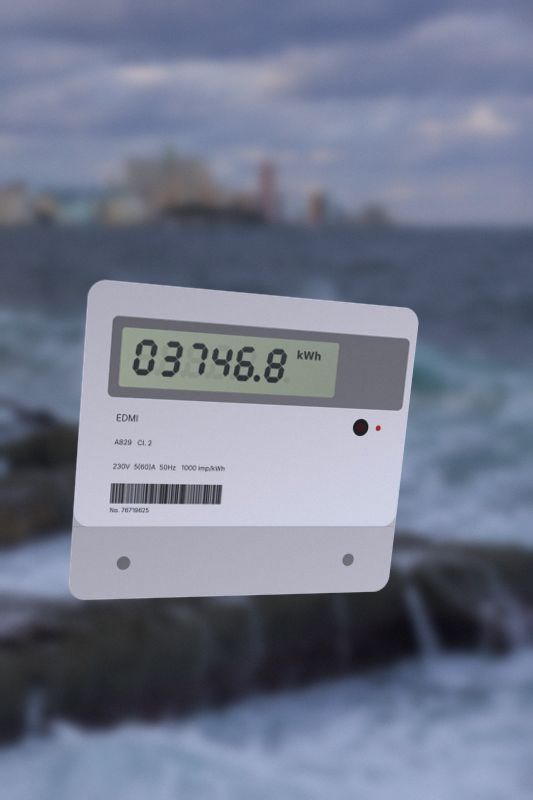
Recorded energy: 3746.8 kWh
